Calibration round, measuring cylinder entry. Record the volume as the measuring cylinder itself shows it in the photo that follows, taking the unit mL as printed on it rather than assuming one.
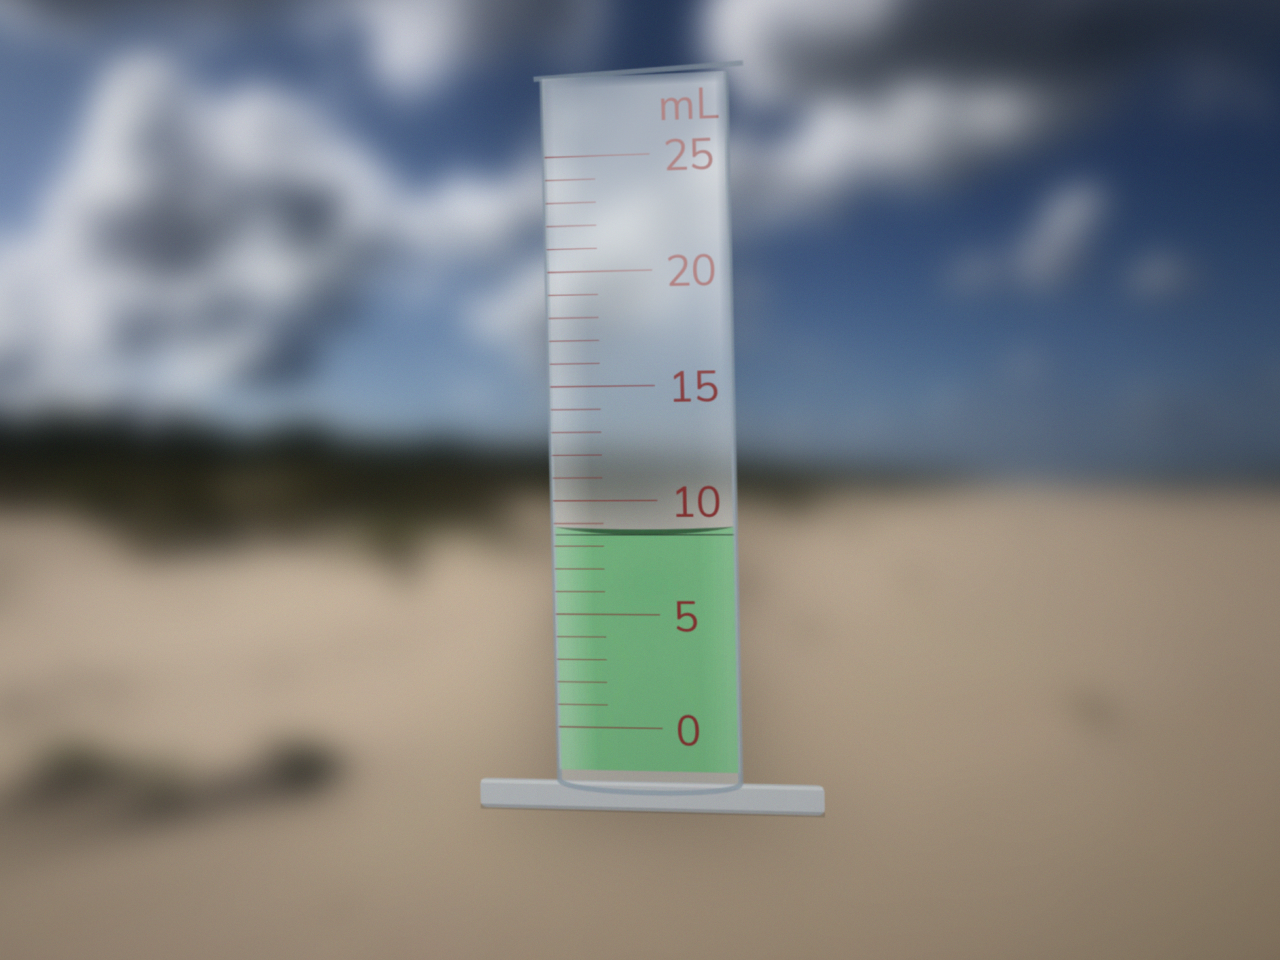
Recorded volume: 8.5 mL
